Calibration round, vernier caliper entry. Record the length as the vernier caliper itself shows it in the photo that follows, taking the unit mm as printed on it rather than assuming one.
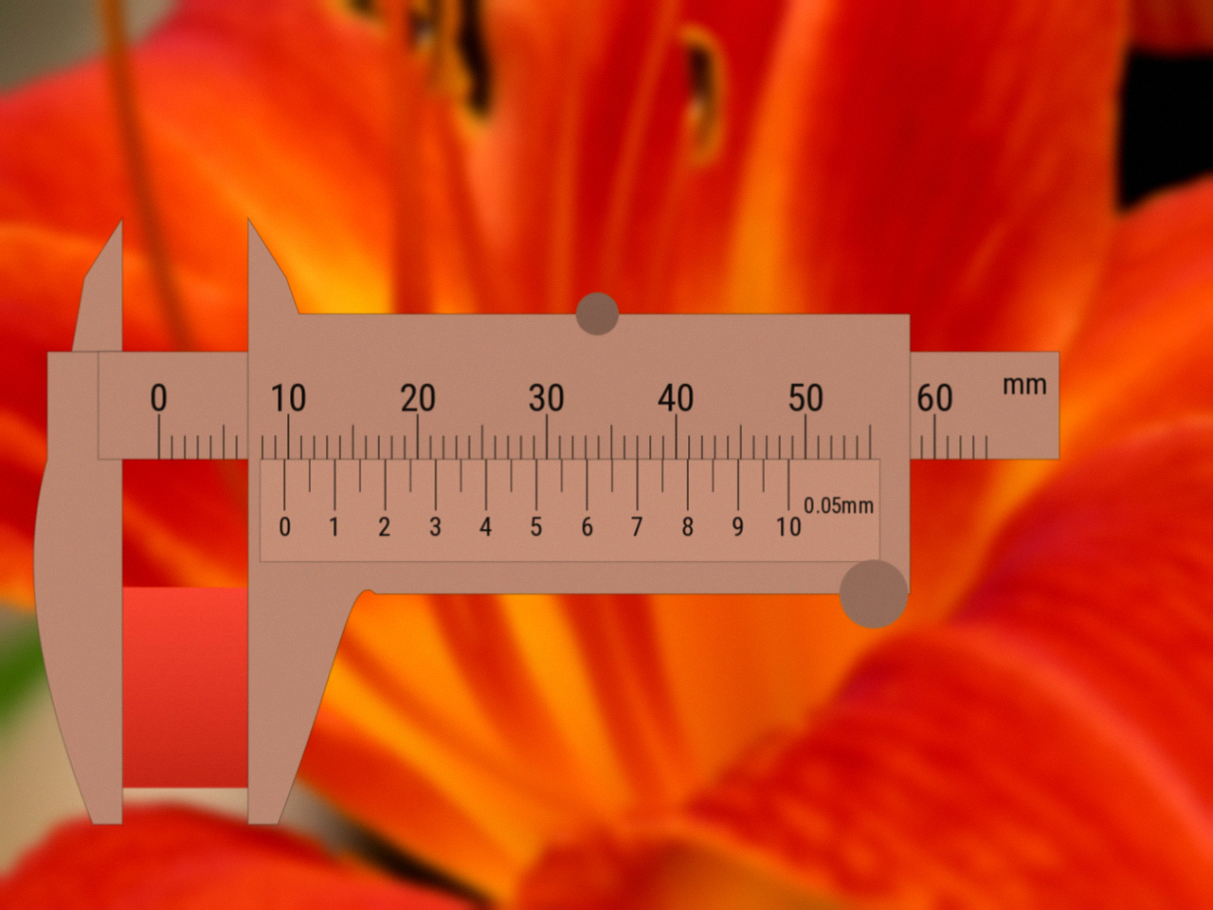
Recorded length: 9.7 mm
